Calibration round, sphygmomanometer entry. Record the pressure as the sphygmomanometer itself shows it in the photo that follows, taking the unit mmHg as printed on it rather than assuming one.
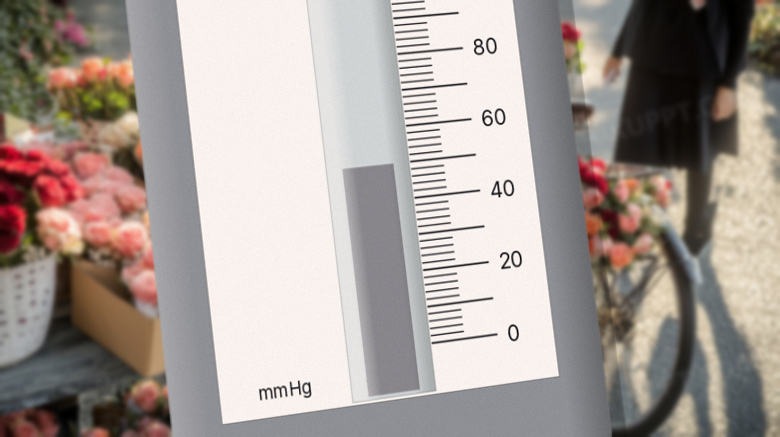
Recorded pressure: 50 mmHg
